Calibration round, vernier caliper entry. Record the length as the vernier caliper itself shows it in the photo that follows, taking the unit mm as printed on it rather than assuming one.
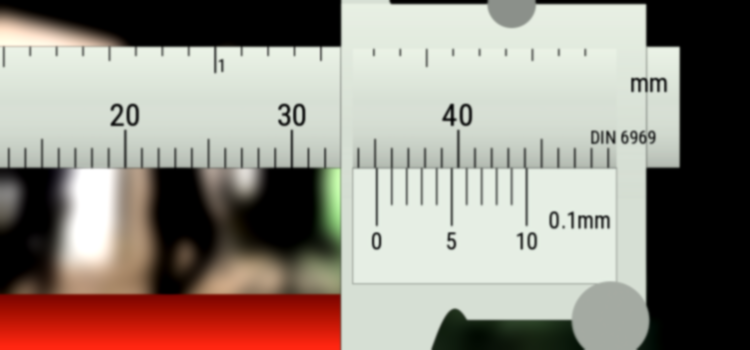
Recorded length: 35.1 mm
